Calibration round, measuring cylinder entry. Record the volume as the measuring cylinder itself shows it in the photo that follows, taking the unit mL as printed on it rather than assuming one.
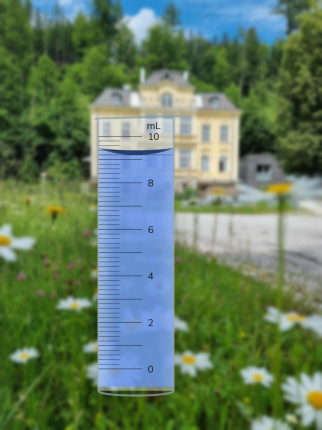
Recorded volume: 9.2 mL
